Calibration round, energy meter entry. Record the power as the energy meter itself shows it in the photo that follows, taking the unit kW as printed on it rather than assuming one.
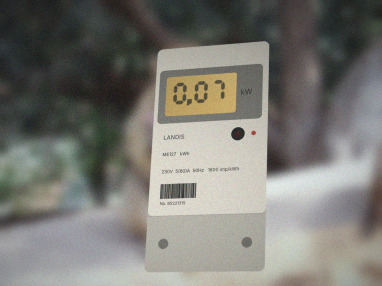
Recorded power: 0.07 kW
